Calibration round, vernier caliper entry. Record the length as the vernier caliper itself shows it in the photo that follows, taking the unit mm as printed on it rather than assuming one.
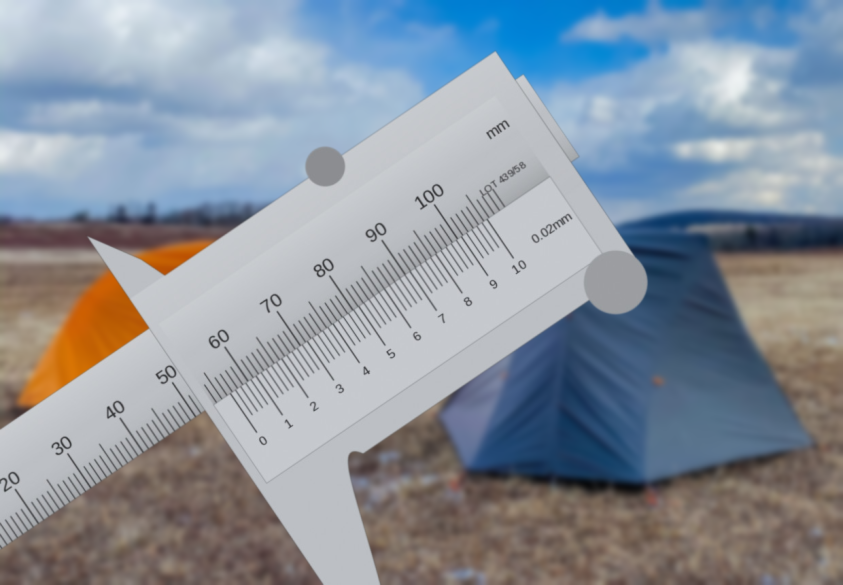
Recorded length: 56.6 mm
